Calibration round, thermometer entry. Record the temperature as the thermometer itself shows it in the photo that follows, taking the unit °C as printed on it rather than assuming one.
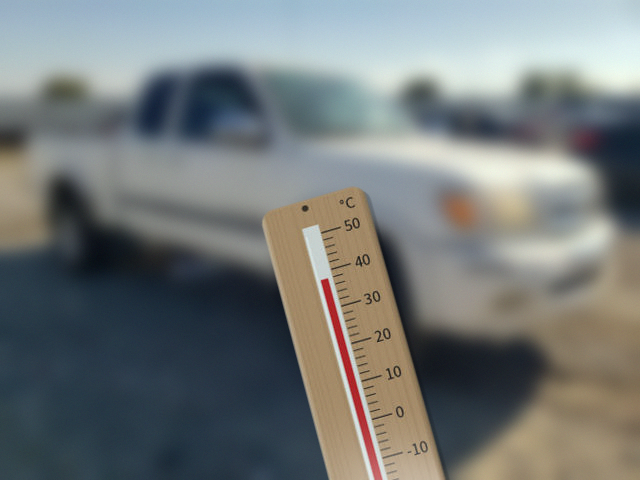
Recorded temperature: 38 °C
